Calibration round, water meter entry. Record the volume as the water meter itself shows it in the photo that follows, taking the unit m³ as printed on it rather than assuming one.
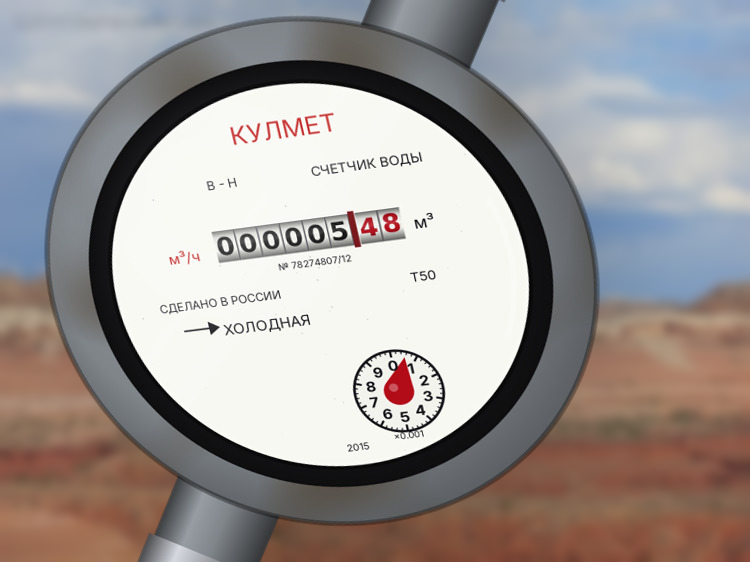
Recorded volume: 5.480 m³
